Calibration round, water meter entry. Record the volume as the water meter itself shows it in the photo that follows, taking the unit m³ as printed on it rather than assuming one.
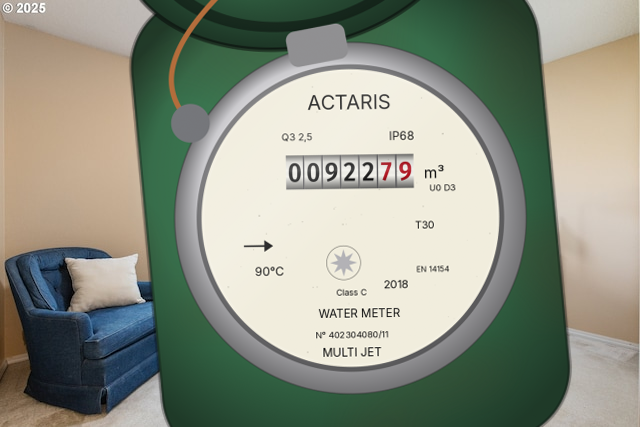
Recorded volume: 922.79 m³
